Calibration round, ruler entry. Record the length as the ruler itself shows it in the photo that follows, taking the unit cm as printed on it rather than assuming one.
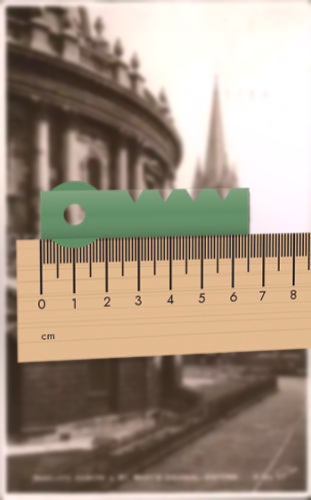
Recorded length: 6.5 cm
